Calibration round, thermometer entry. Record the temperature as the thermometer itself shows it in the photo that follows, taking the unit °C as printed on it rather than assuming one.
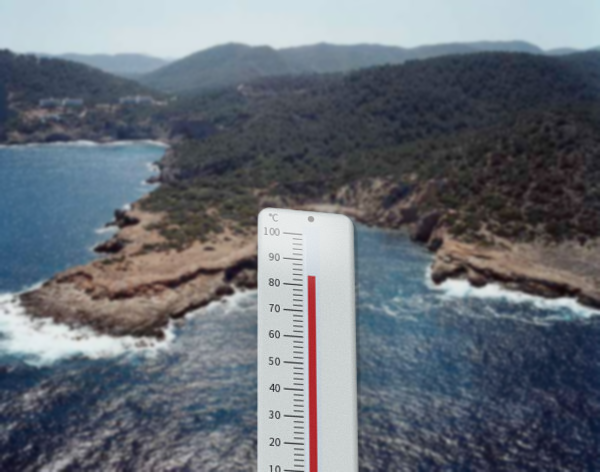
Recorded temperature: 84 °C
